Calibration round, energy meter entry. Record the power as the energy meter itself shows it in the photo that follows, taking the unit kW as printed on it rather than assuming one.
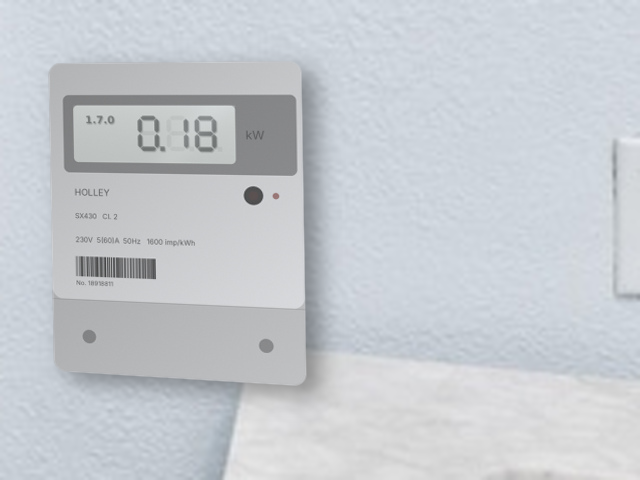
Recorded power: 0.18 kW
